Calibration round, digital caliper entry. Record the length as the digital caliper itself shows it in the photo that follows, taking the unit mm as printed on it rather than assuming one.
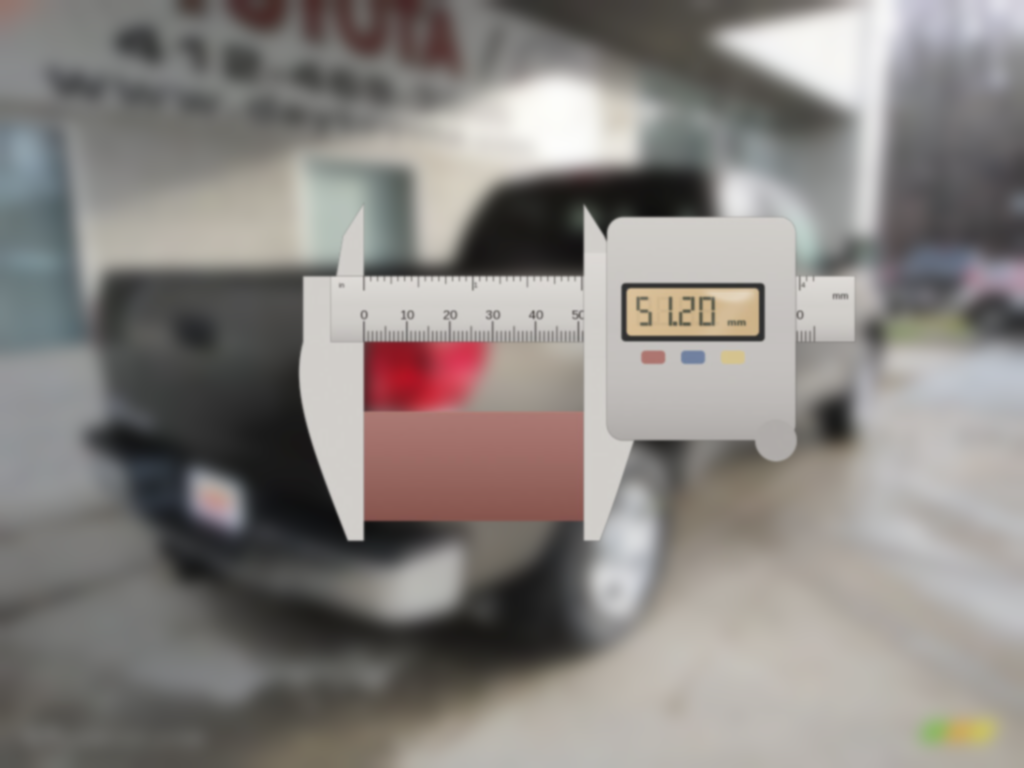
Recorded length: 51.20 mm
